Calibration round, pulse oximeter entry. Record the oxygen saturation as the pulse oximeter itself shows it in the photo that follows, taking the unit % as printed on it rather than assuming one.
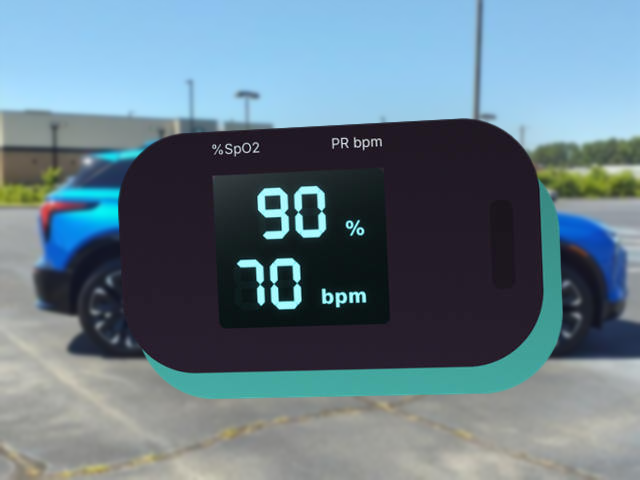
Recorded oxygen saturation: 90 %
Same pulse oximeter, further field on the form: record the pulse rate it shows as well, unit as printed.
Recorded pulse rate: 70 bpm
